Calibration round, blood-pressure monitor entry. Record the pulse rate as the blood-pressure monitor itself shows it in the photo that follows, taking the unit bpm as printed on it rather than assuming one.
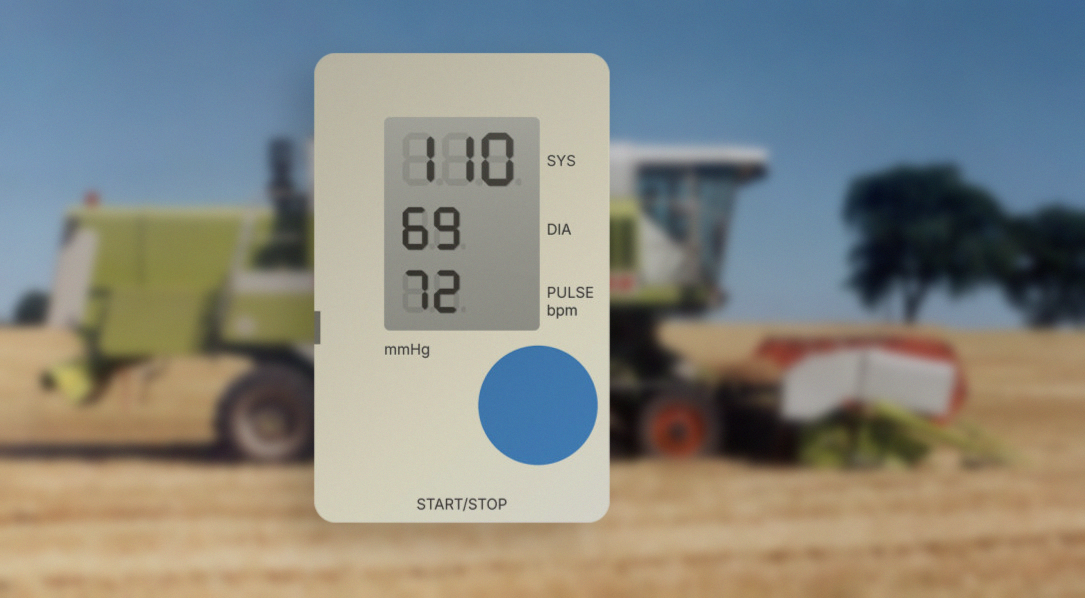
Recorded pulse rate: 72 bpm
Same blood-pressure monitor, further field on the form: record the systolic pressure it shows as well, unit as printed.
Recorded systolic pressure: 110 mmHg
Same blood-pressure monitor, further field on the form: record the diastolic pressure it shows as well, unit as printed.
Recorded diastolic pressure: 69 mmHg
